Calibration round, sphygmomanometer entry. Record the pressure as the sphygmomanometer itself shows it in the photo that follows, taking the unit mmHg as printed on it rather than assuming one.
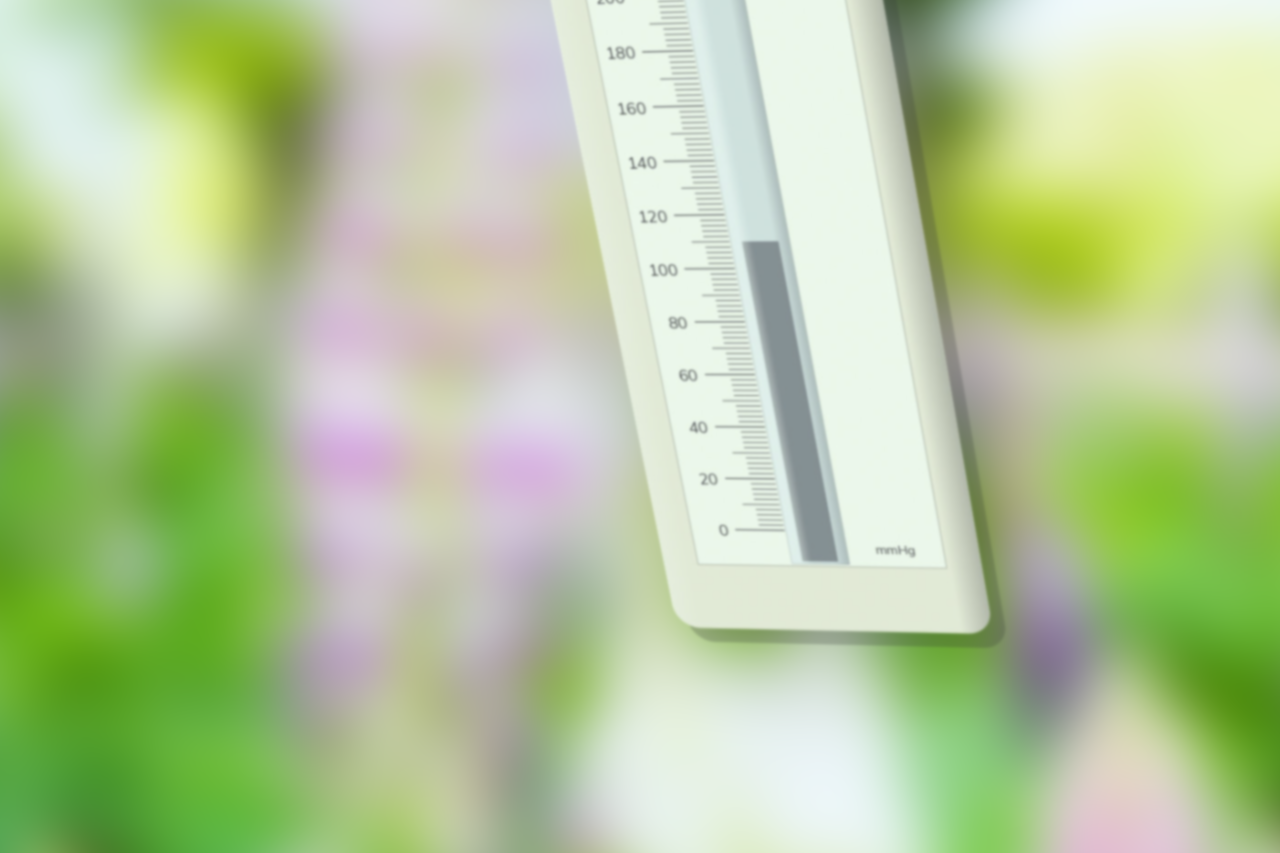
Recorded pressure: 110 mmHg
